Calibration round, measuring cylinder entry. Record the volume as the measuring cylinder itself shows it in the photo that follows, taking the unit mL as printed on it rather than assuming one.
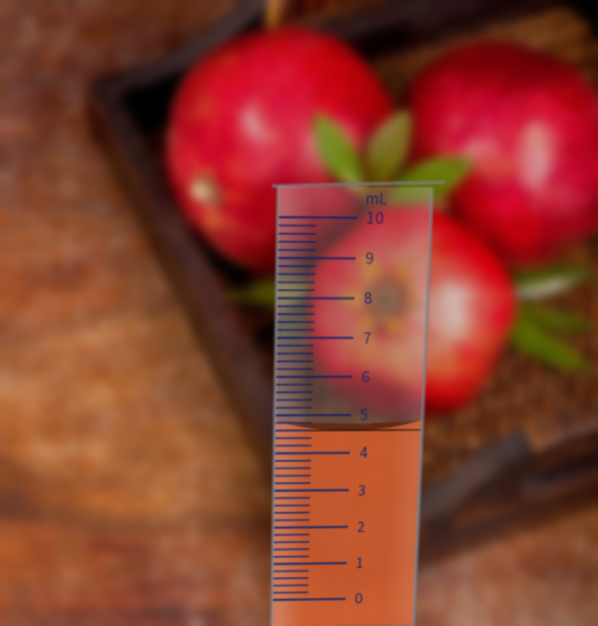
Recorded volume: 4.6 mL
